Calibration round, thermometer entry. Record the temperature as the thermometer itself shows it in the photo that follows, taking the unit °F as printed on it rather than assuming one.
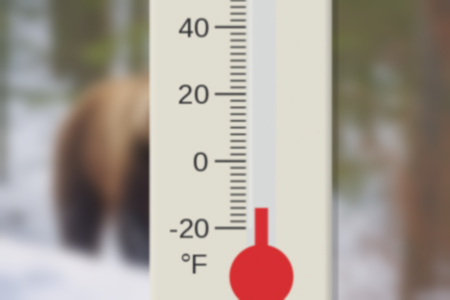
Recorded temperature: -14 °F
